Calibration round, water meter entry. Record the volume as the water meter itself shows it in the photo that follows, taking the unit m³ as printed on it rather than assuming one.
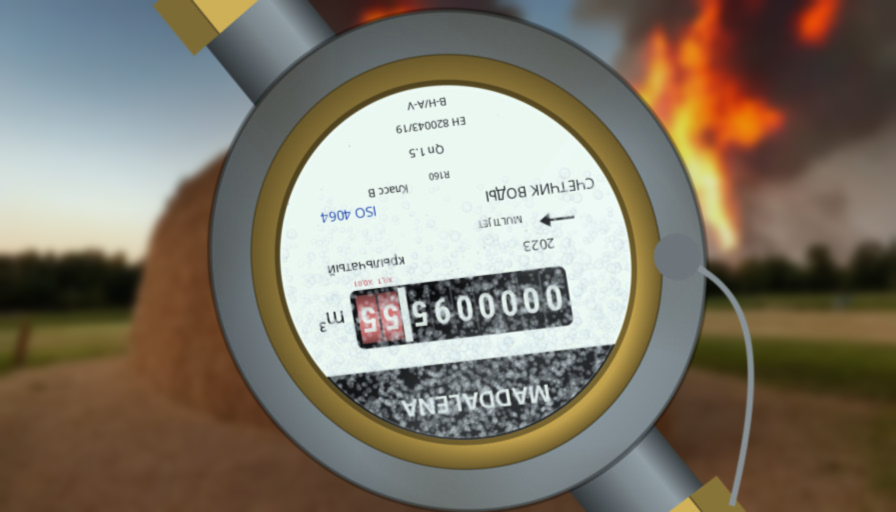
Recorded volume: 95.55 m³
